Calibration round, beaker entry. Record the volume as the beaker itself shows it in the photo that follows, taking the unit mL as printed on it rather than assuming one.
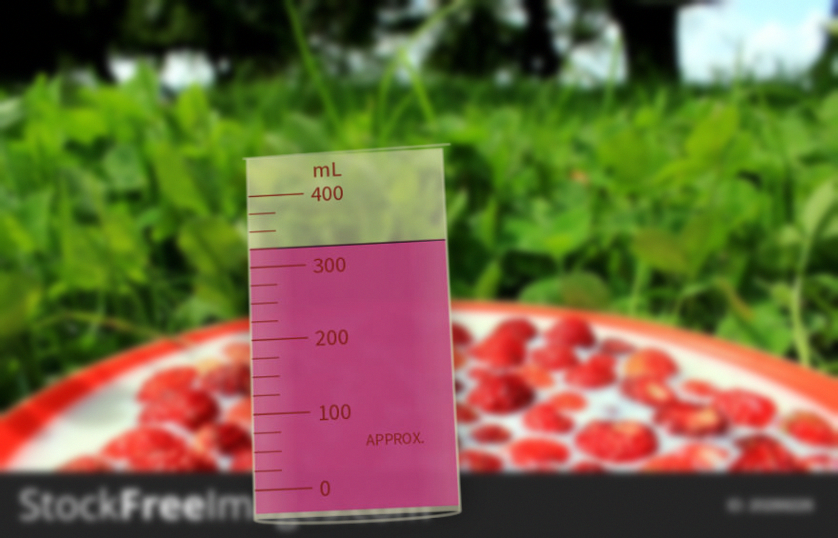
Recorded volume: 325 mL
